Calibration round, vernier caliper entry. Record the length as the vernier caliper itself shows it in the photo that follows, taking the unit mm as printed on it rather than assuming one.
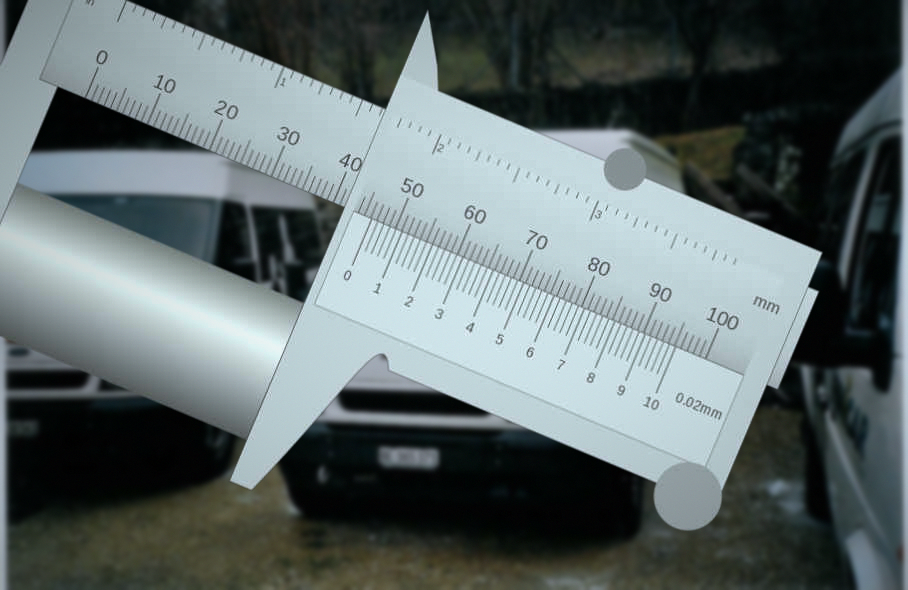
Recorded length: 46.2 mm
